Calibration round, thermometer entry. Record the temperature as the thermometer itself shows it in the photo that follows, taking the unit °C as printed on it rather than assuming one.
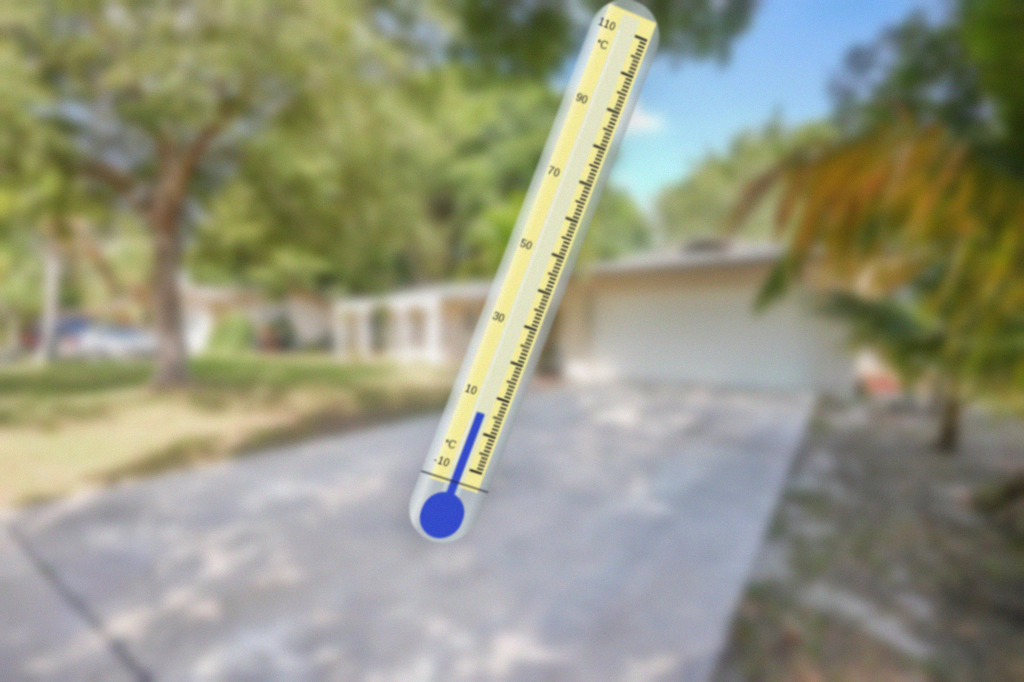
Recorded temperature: 5 °C
